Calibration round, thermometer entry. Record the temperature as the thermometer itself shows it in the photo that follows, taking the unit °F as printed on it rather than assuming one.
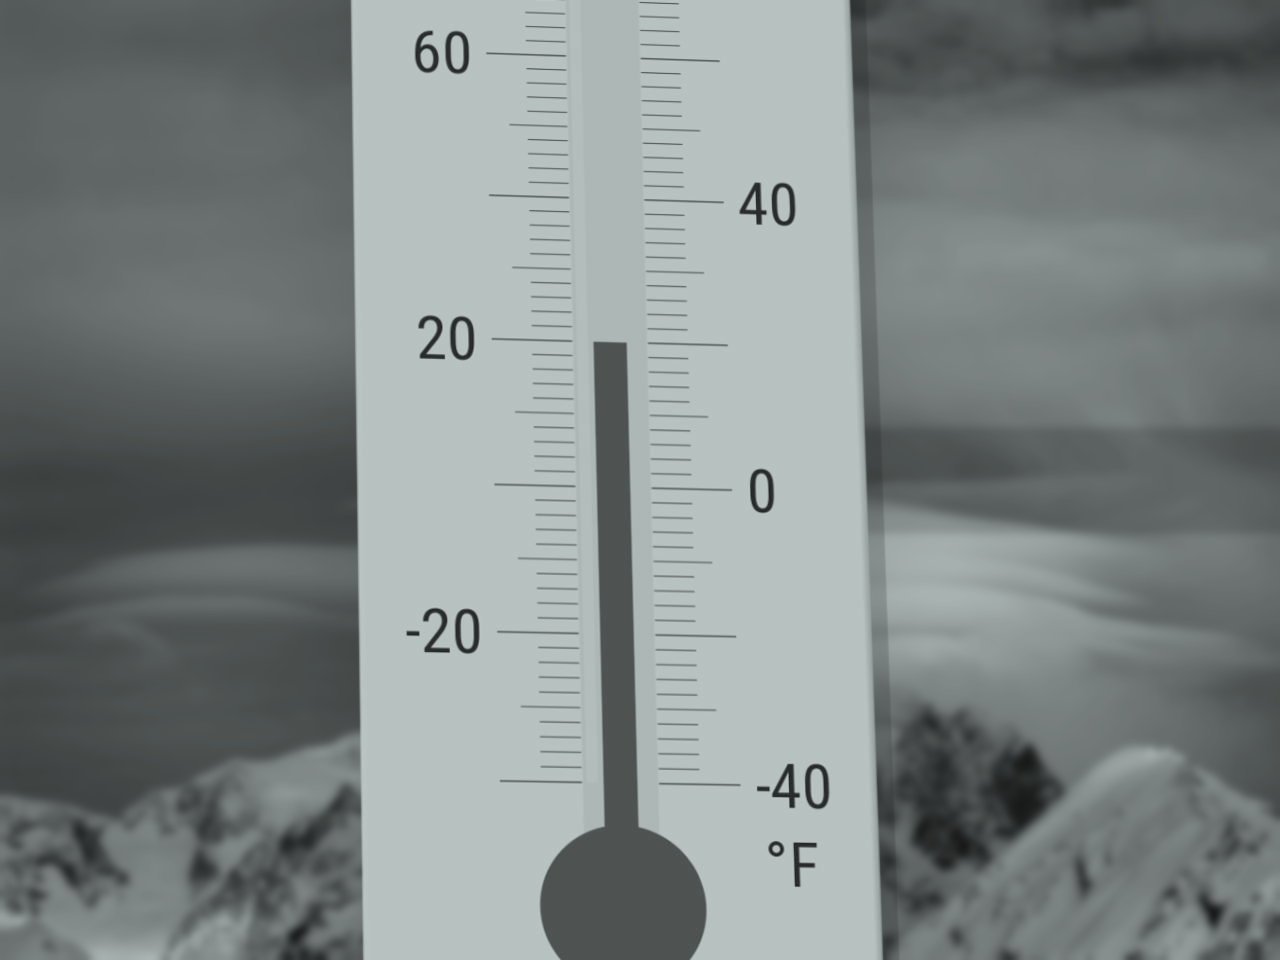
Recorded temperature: 20 °F
